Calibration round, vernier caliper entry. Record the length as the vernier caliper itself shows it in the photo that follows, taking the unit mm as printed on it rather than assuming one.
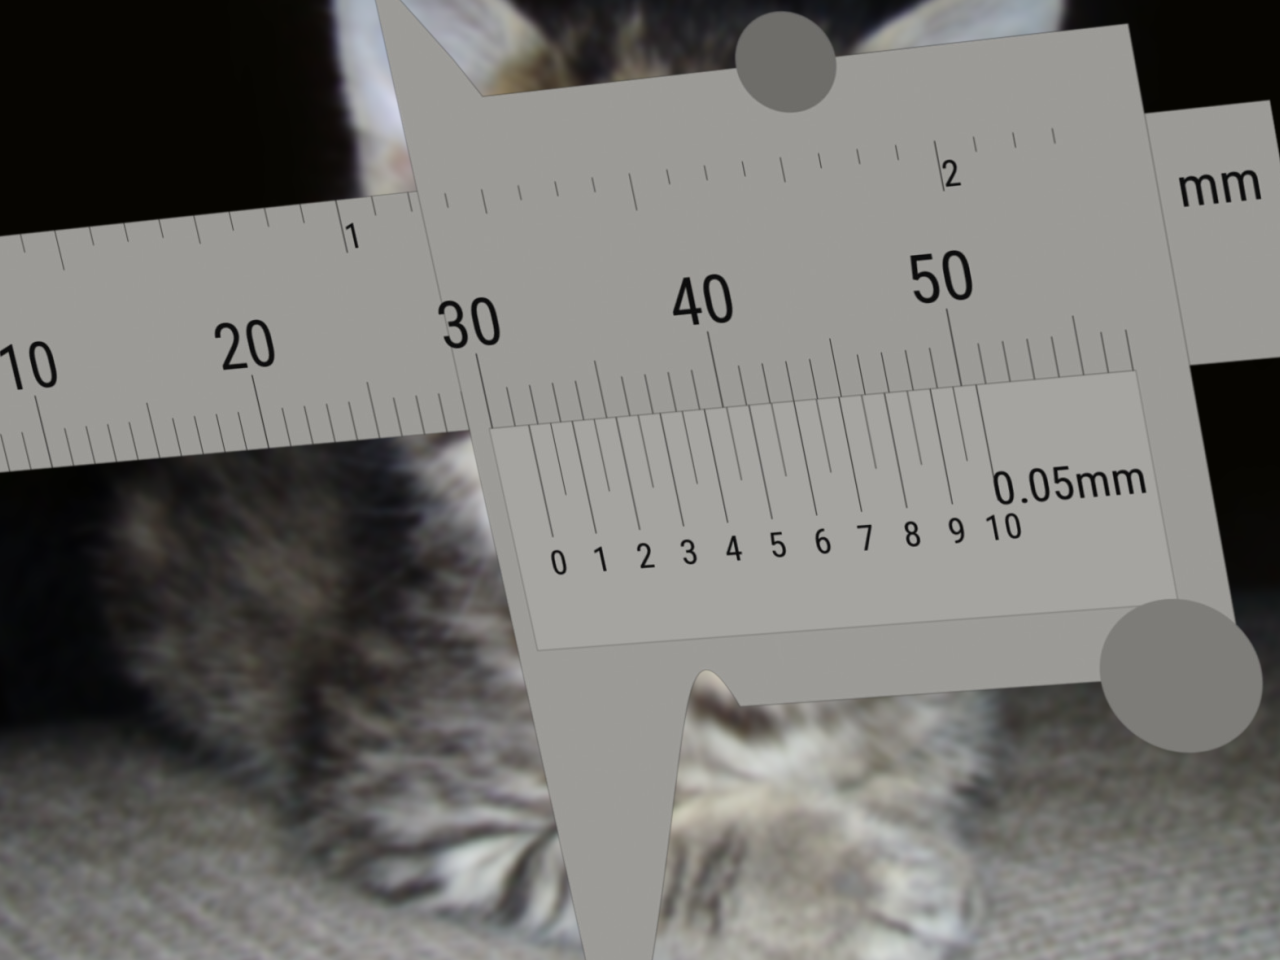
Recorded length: 31.6 mm
